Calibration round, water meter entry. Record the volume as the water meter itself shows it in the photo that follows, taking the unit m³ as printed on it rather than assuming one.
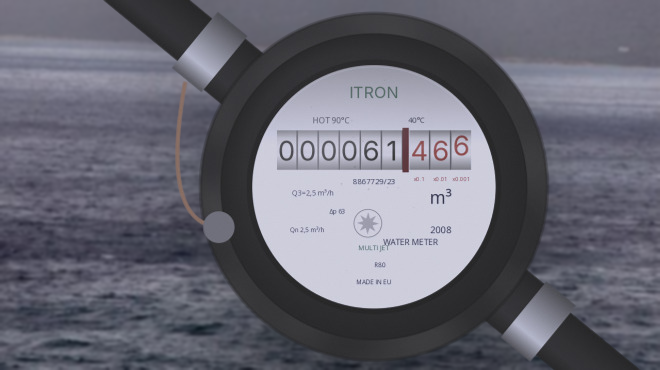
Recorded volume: 61.466 m³
